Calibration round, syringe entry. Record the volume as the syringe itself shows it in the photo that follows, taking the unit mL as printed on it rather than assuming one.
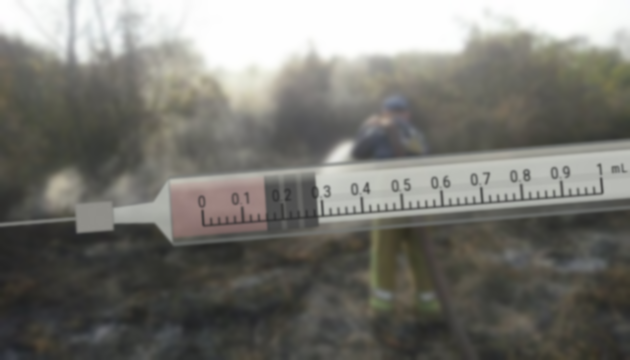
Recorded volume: 0.16 mL
